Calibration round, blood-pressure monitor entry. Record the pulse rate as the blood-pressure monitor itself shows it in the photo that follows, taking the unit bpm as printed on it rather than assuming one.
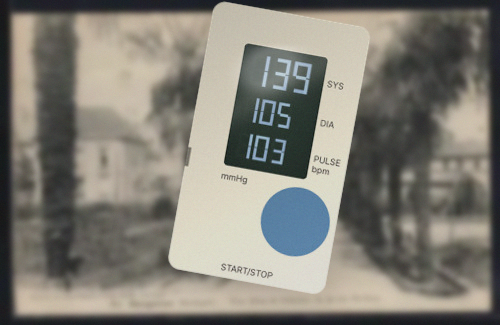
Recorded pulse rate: 103 bpm
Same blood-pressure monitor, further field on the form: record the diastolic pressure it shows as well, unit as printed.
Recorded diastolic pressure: 105 mmHg
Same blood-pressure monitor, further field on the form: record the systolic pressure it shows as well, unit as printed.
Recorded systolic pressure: 139 mmHg
